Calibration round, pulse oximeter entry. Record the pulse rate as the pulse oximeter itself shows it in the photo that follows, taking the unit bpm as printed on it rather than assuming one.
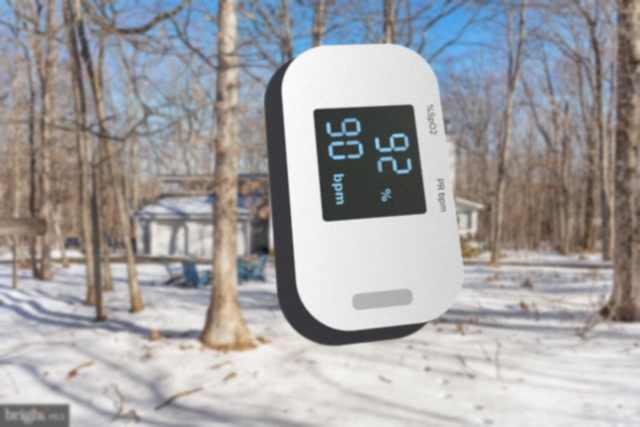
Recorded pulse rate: 90 bpm
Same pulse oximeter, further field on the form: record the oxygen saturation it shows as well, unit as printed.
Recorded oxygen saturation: 92 %
